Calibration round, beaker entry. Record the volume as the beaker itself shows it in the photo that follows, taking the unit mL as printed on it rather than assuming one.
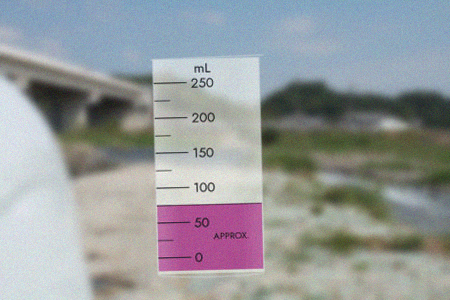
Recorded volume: 75 mL
